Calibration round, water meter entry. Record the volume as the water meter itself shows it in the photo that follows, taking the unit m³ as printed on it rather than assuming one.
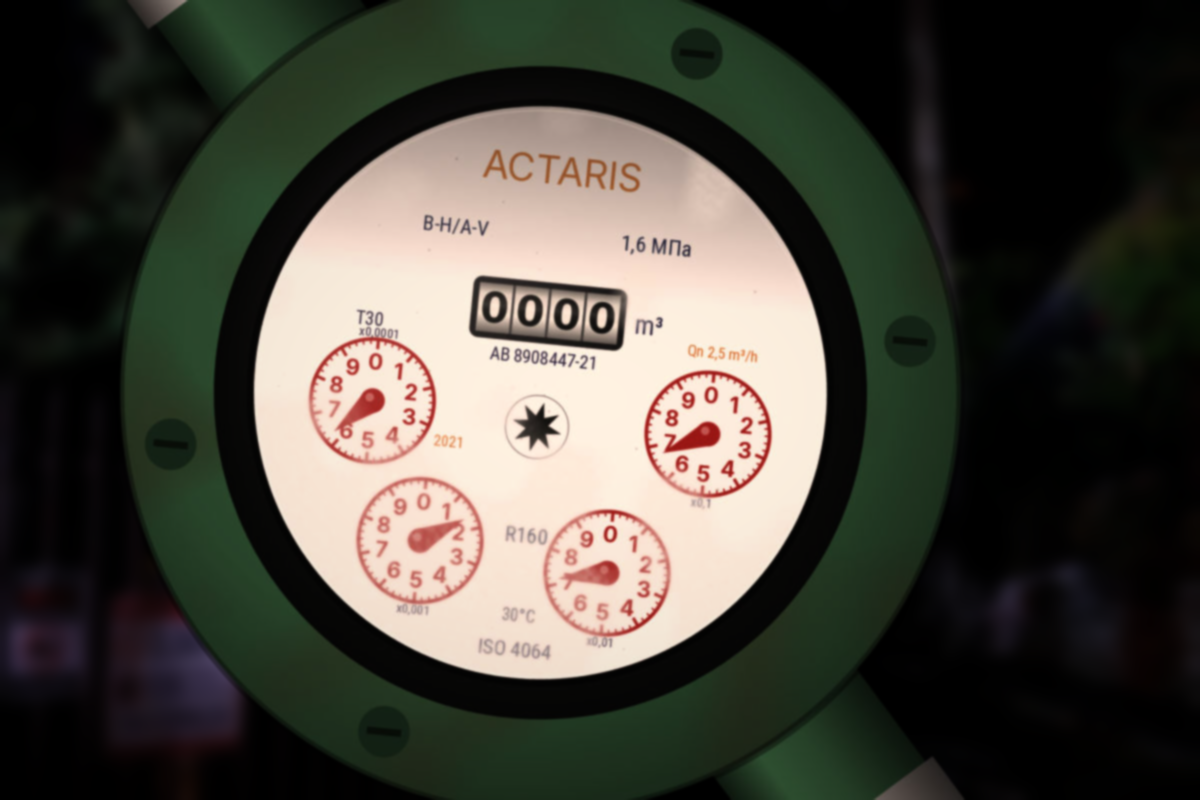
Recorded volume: 0.6716 m³
